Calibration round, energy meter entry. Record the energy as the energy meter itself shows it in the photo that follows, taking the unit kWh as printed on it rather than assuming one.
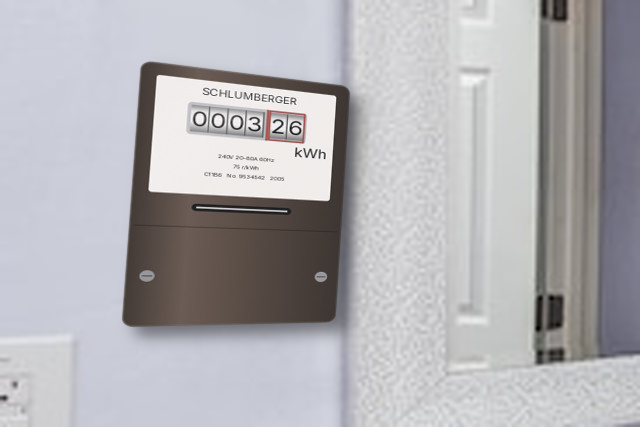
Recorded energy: 3.26 kWh
